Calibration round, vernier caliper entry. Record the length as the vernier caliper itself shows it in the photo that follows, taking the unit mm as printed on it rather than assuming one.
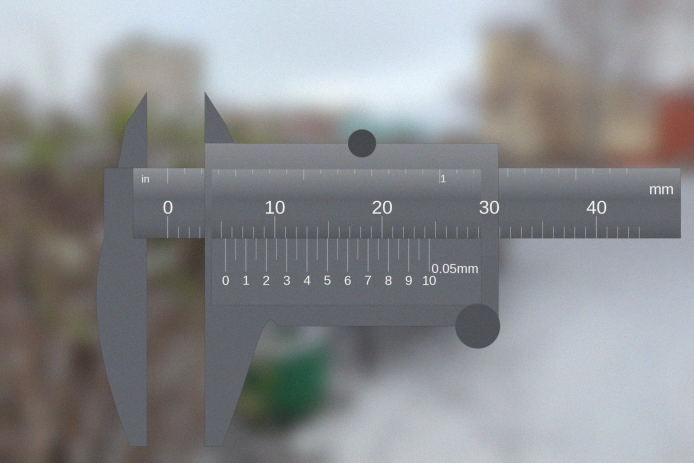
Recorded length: 5.4 mm
